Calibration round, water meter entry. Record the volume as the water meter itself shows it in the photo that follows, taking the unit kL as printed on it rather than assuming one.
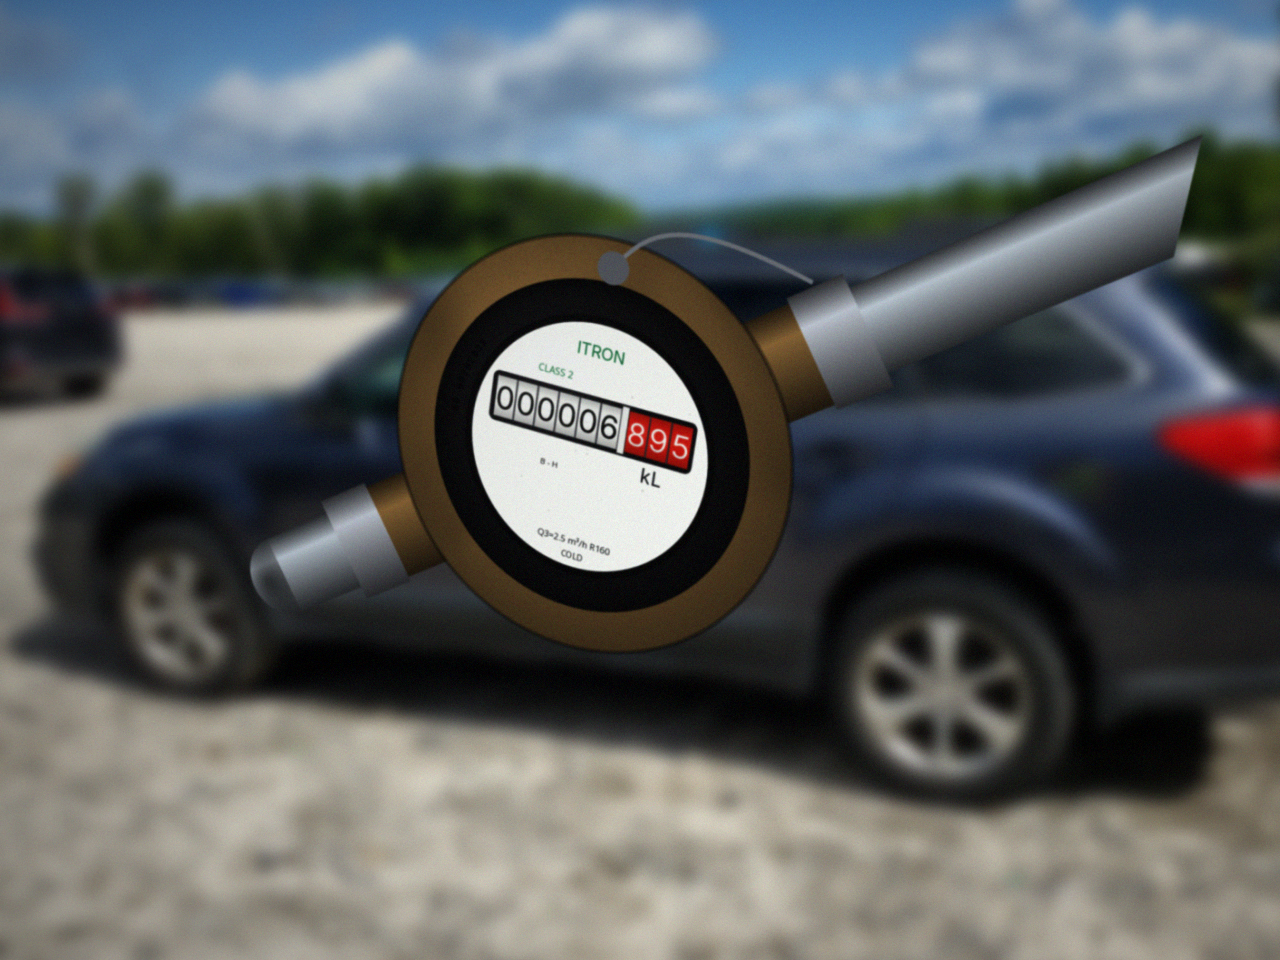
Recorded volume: 6.895 kL
